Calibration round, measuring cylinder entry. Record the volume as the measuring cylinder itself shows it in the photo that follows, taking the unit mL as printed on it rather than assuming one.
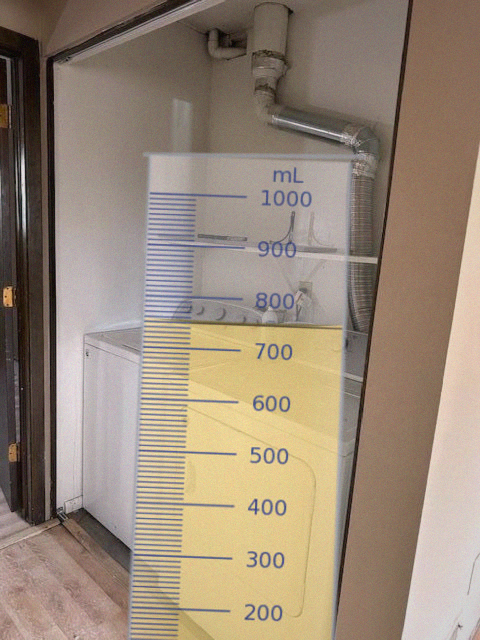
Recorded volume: 750 mL
